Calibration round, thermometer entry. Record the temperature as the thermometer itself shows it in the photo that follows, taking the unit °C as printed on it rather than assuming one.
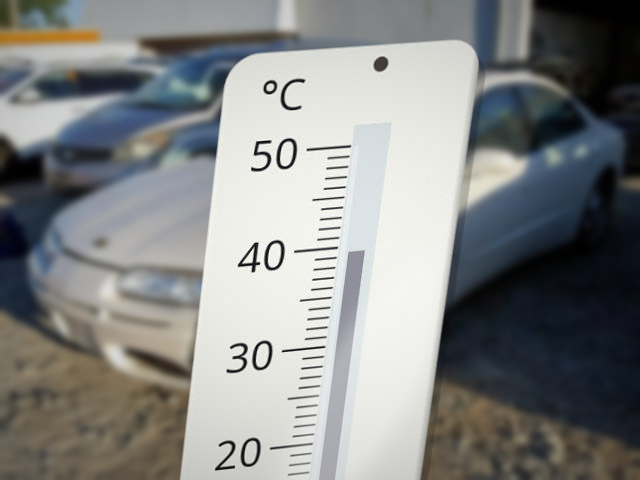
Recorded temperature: 39.5 °C
